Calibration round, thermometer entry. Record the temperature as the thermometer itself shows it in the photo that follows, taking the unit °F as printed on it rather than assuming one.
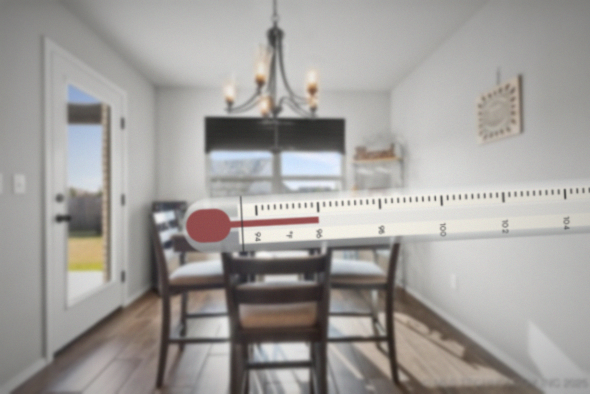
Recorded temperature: 96 °F
